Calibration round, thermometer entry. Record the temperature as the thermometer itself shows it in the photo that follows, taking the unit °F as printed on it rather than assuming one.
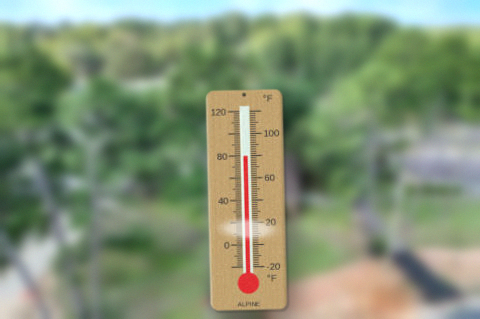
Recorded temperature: 80 °F
